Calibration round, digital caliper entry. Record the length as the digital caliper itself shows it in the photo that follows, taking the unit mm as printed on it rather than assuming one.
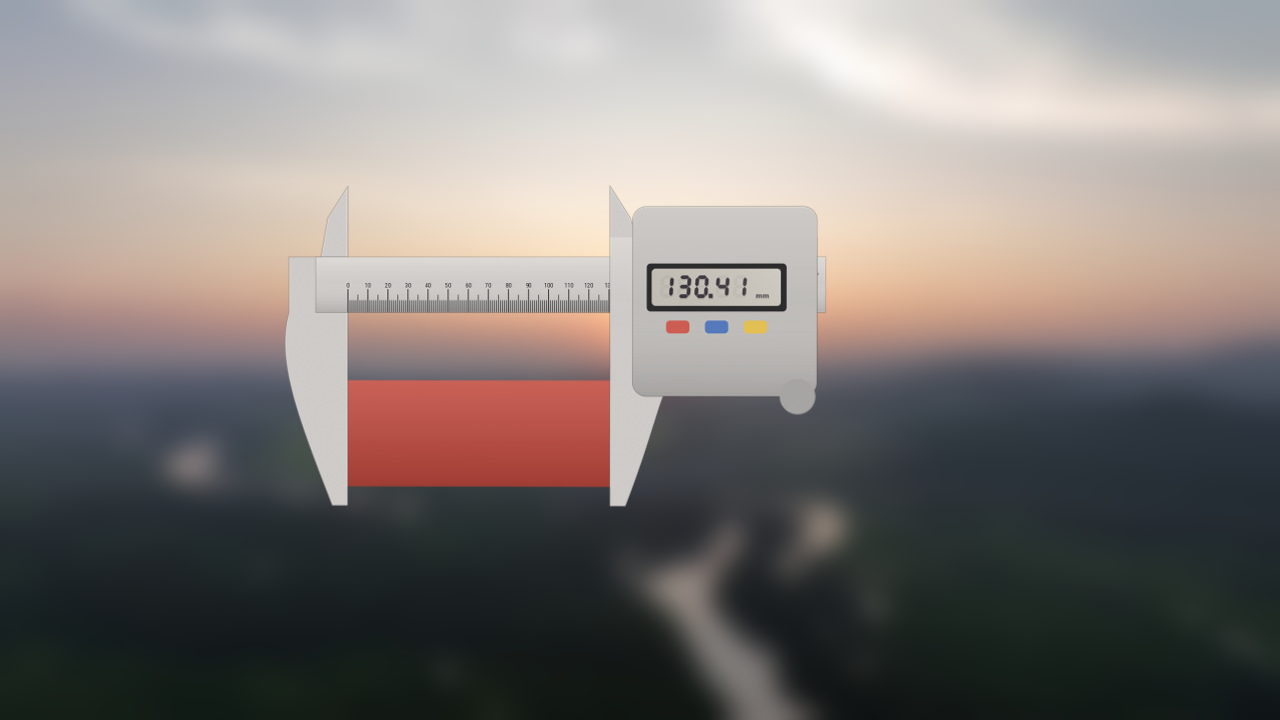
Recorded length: 130.41 mm
